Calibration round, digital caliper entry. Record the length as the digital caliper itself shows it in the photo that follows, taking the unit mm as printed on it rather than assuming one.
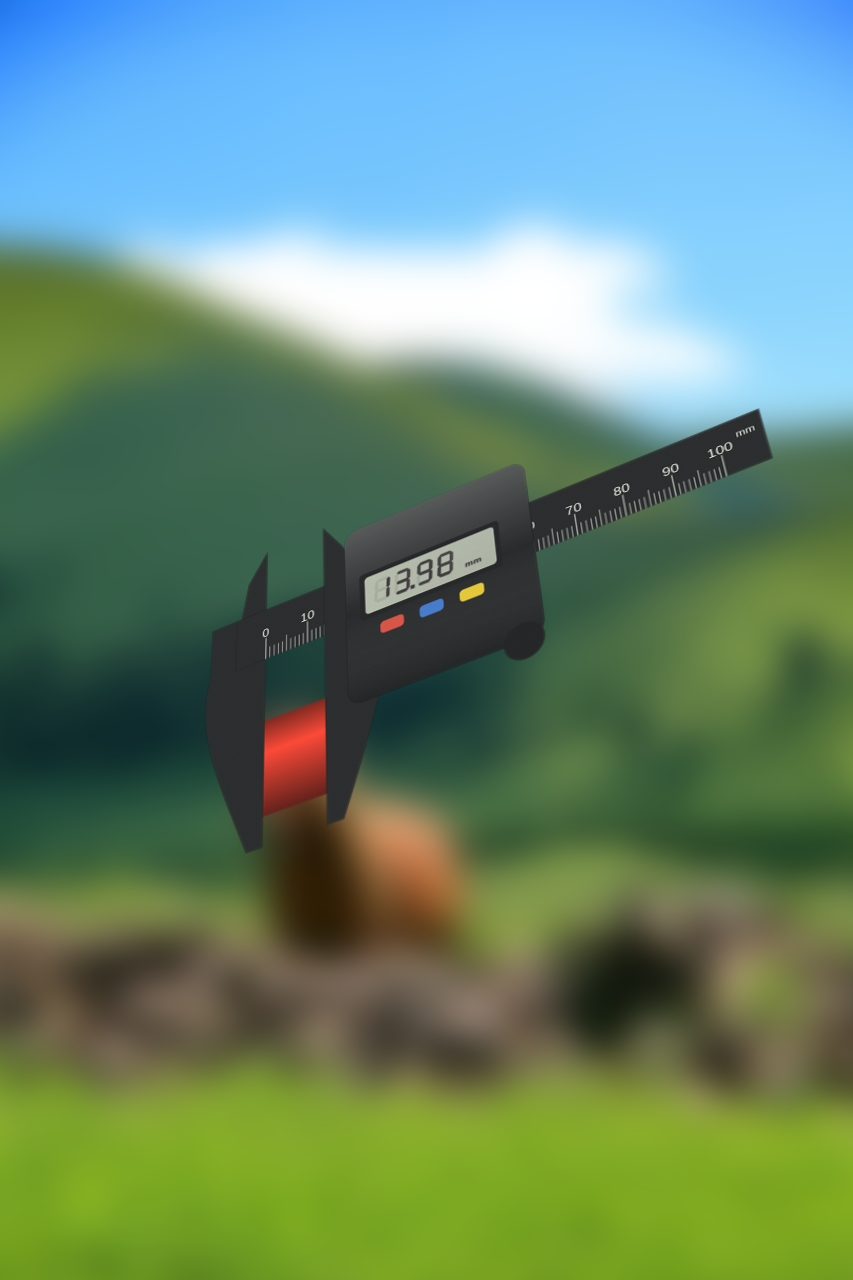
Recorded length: 13.98 mm
